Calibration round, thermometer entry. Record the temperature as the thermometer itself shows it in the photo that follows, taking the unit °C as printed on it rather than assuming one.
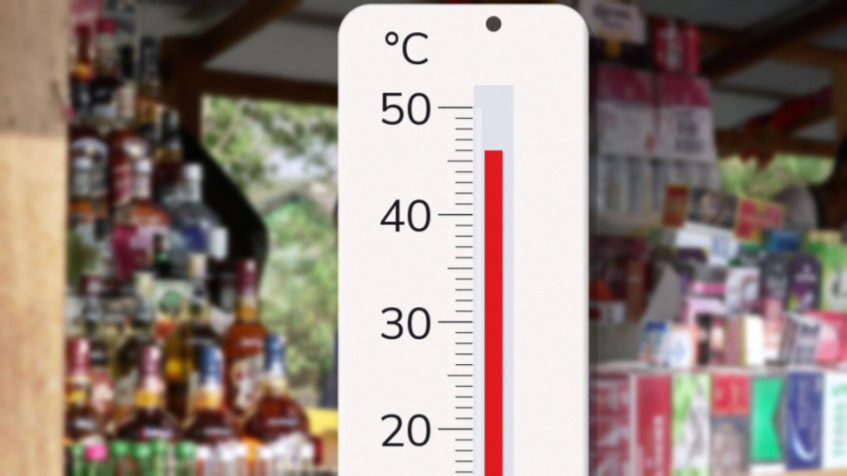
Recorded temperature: 46 °C
